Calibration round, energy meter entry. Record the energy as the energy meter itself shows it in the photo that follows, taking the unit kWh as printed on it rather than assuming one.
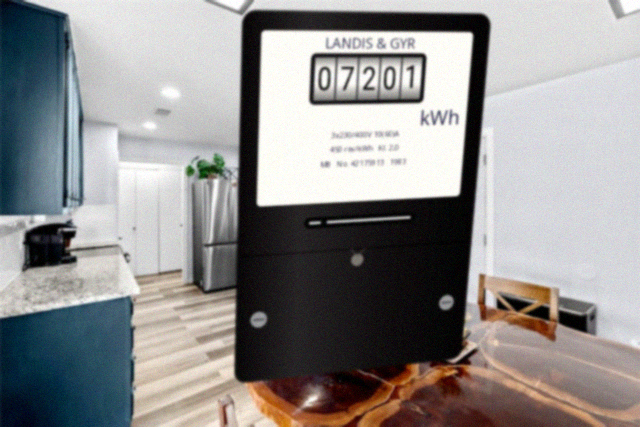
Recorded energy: 7201 kWh
